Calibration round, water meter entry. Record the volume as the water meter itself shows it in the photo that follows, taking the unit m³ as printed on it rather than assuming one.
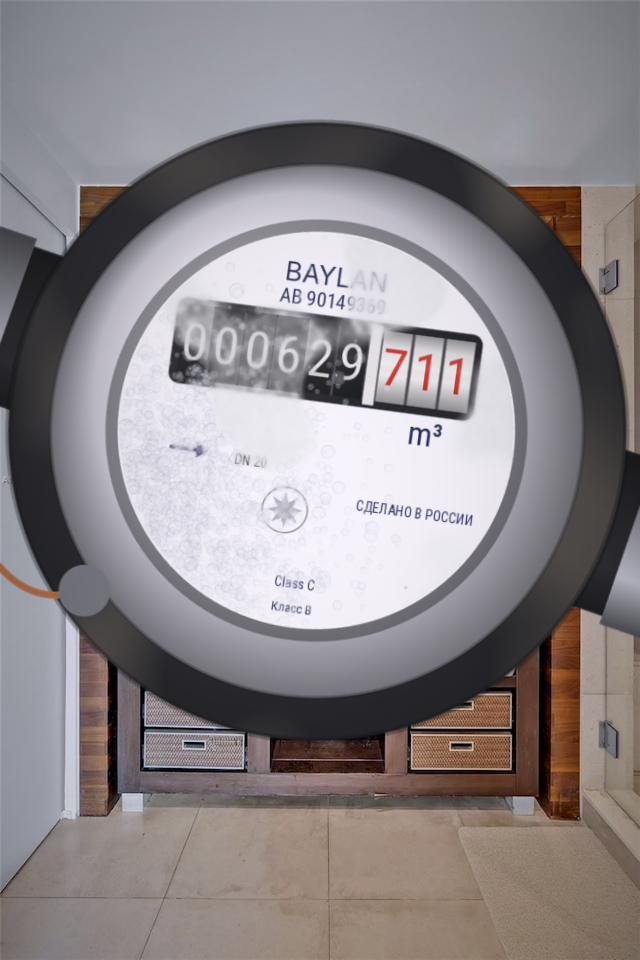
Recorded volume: 629.711 m³
